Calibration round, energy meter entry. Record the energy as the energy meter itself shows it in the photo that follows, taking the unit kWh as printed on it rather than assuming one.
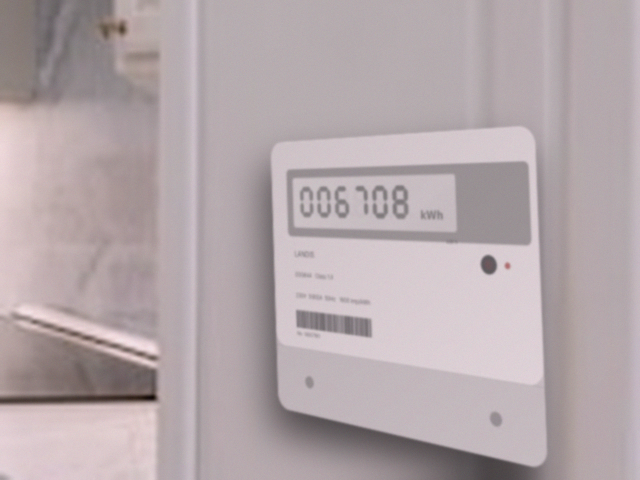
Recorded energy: 6708 kWh
